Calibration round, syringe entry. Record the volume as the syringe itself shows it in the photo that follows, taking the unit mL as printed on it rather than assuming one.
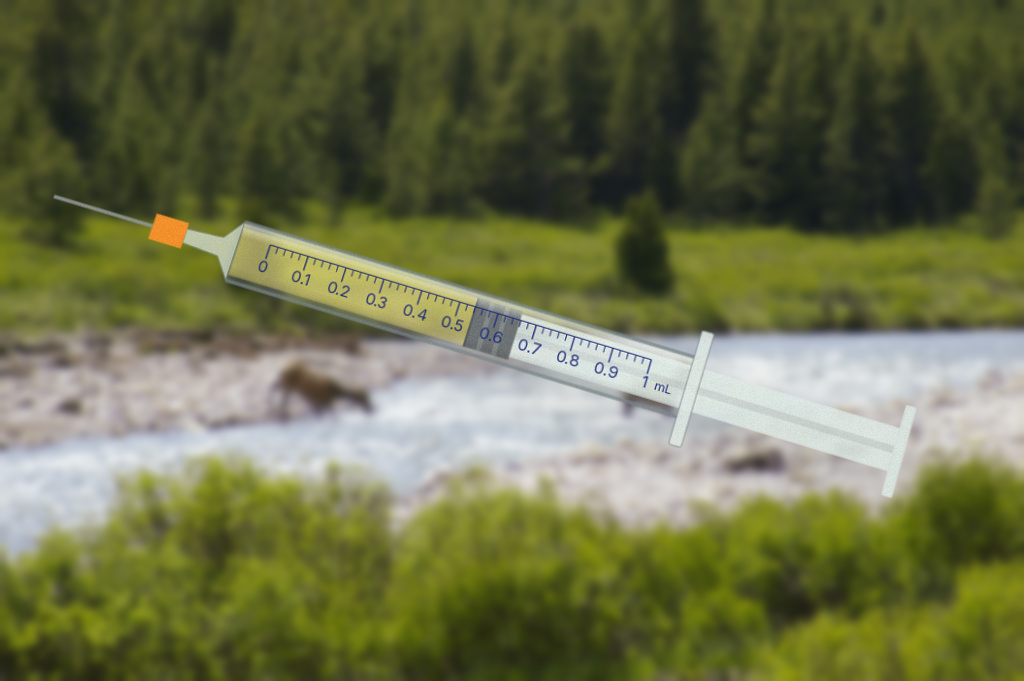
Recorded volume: 0.54 mL
